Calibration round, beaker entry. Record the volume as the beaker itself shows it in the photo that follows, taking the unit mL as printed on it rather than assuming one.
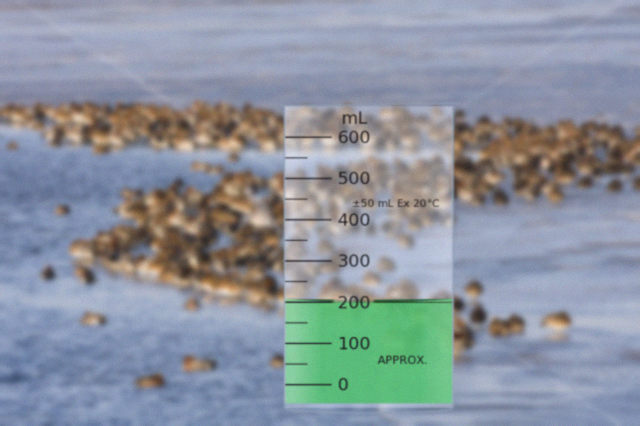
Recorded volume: 200 mL
